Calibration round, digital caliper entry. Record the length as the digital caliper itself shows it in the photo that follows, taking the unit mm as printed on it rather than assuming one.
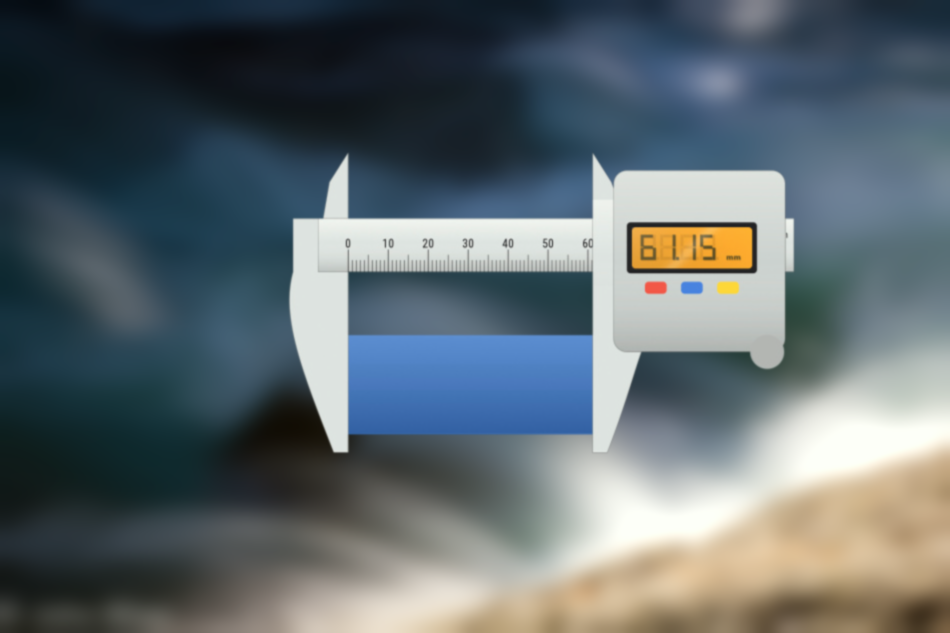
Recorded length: 61.15 mm
